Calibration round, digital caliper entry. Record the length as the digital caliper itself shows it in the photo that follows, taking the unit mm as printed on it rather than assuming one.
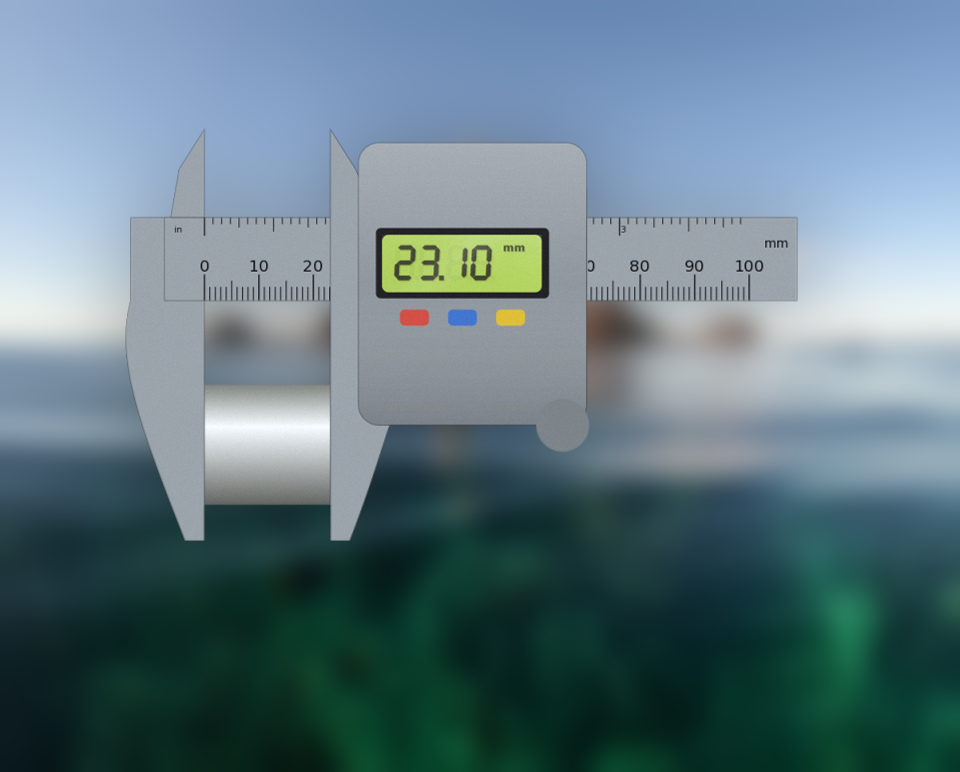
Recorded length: 23.10 mm
